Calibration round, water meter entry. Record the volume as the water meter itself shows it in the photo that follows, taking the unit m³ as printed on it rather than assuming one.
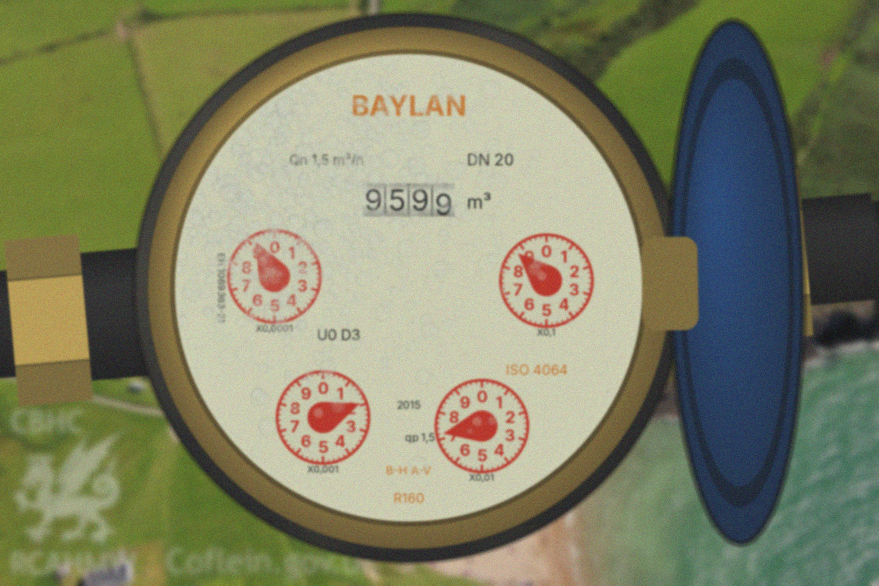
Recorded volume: 9598.8719 m³
